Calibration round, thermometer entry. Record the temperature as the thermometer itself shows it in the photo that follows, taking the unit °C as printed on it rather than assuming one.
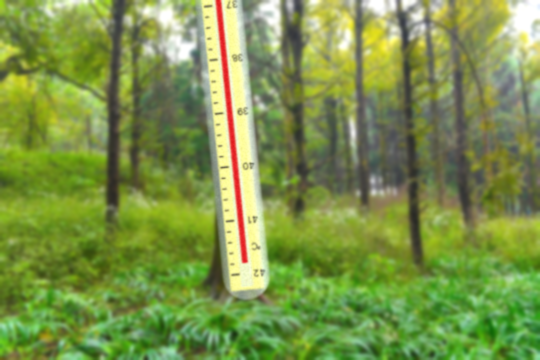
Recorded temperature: 41.8 °C
